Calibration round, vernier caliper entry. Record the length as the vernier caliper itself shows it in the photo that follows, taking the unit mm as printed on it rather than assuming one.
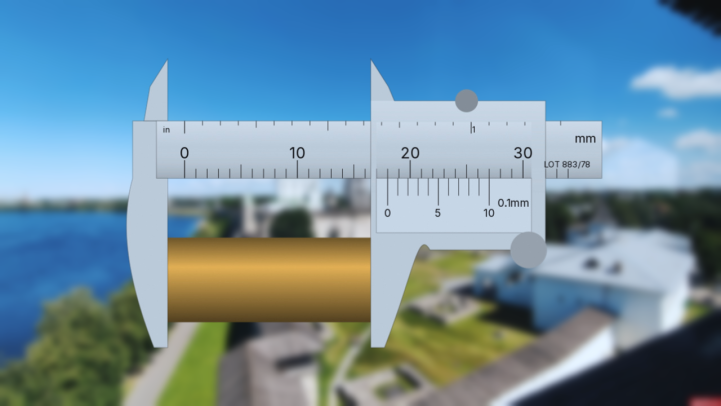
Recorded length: 18.0 mm
